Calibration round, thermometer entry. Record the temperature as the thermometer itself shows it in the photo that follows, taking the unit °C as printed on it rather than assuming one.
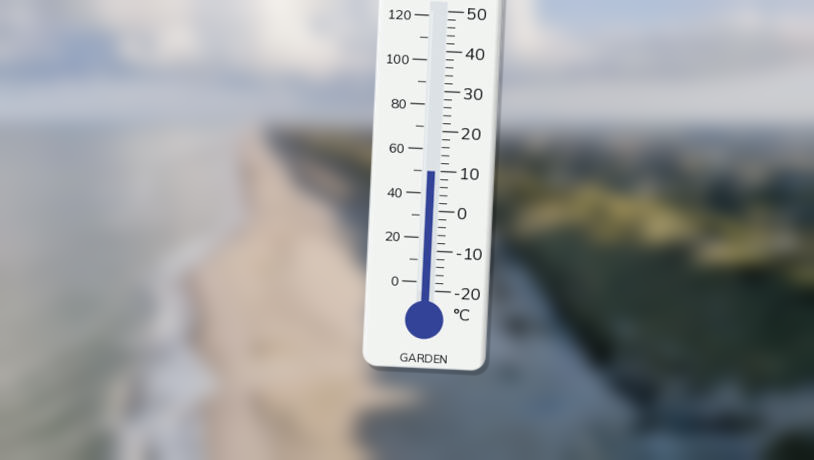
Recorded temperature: 10 °C
